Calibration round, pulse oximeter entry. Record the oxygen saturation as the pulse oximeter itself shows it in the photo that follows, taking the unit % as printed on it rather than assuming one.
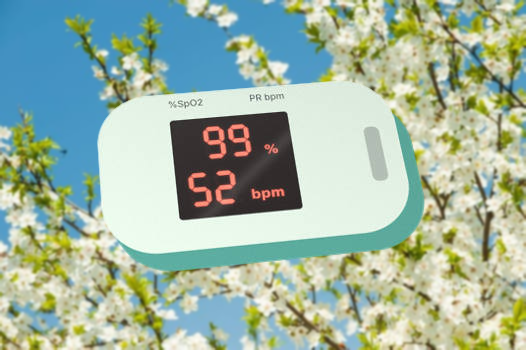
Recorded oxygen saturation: 99 %
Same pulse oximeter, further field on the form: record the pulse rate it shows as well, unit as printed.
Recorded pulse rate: 52 bpm
